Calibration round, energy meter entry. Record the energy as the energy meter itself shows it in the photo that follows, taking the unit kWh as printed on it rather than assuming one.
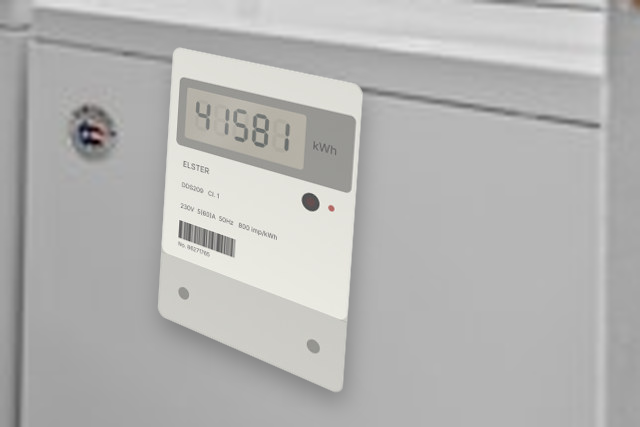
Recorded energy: 41581 kWh
